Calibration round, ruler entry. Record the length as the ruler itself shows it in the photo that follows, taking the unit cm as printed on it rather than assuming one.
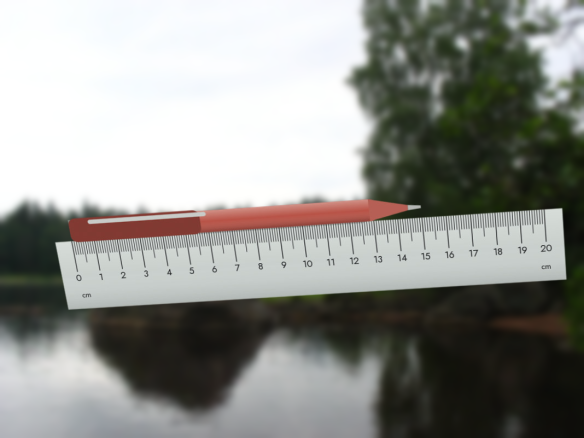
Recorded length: 15 cm
